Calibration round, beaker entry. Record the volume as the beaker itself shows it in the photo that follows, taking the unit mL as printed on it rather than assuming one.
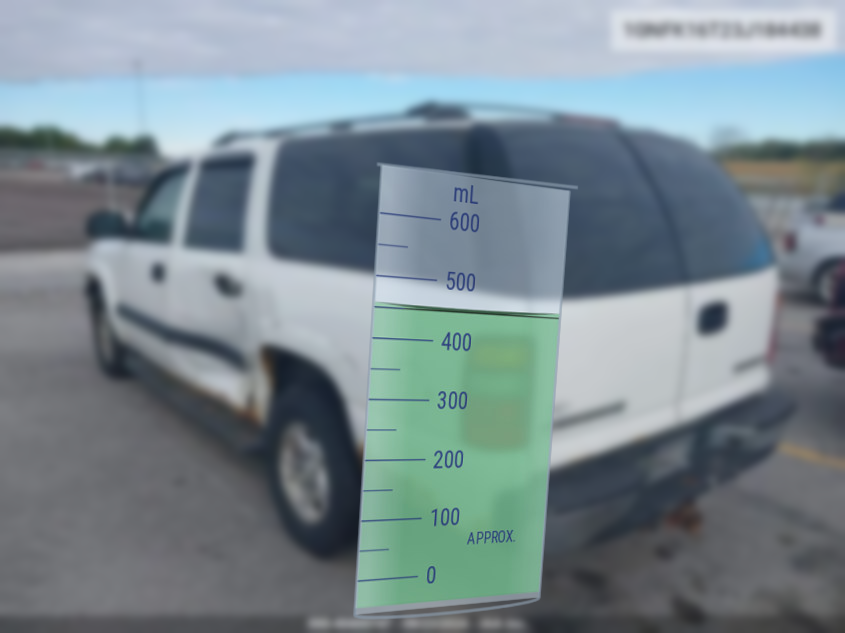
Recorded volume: 450 mL
